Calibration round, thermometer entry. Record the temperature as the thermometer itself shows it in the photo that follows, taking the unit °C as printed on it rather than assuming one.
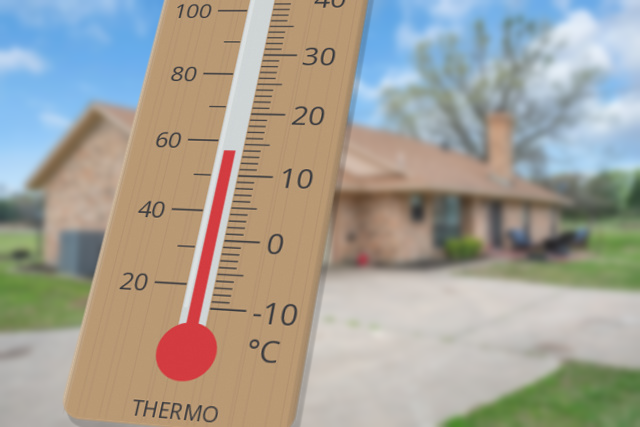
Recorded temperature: 14 °C
